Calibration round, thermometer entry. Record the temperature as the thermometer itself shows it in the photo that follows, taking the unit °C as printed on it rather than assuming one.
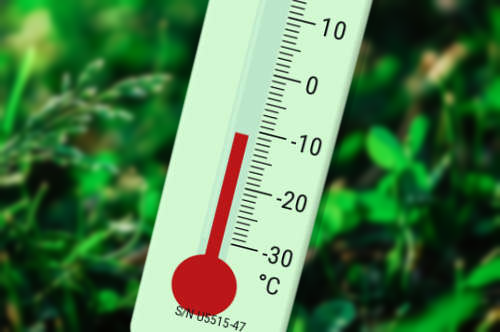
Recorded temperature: -11 °C
